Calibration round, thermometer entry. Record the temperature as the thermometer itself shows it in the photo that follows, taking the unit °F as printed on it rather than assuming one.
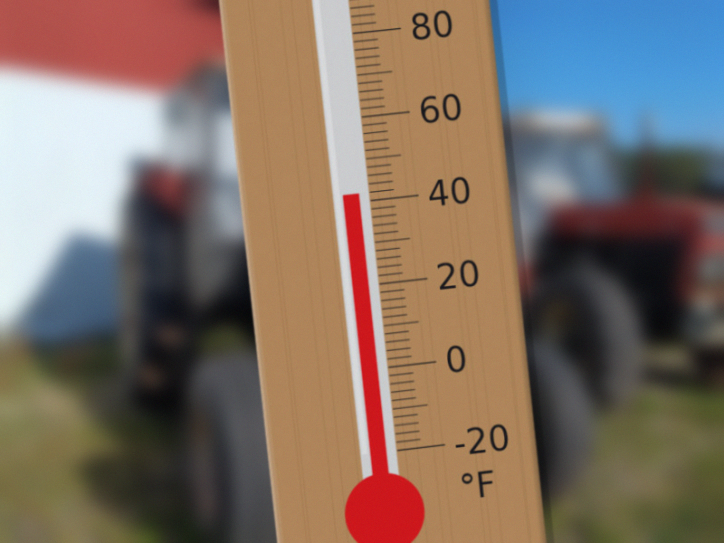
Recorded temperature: 42 °F
